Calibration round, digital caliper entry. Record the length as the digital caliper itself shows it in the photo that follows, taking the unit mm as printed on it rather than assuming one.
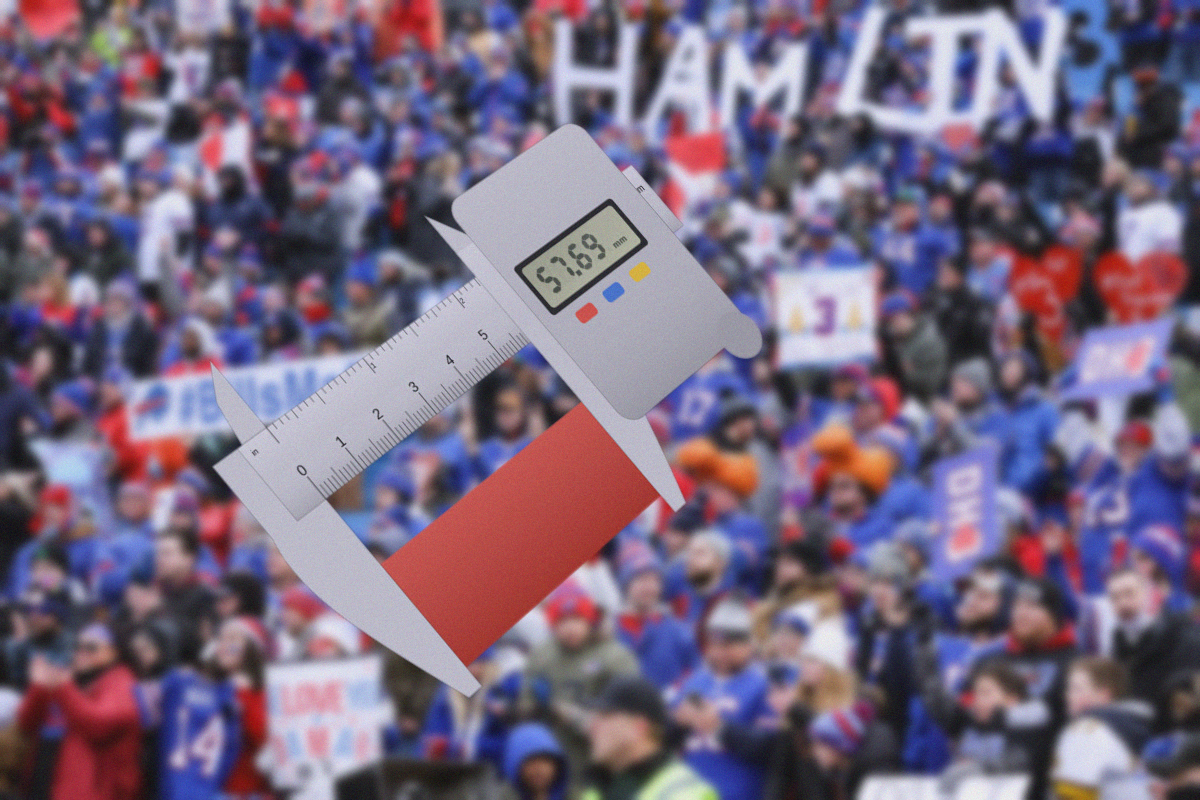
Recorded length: 57.69 mm
